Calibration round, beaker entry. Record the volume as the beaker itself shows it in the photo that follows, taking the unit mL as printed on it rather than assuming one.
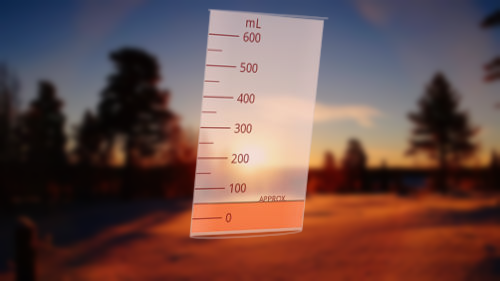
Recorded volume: 50 mL
